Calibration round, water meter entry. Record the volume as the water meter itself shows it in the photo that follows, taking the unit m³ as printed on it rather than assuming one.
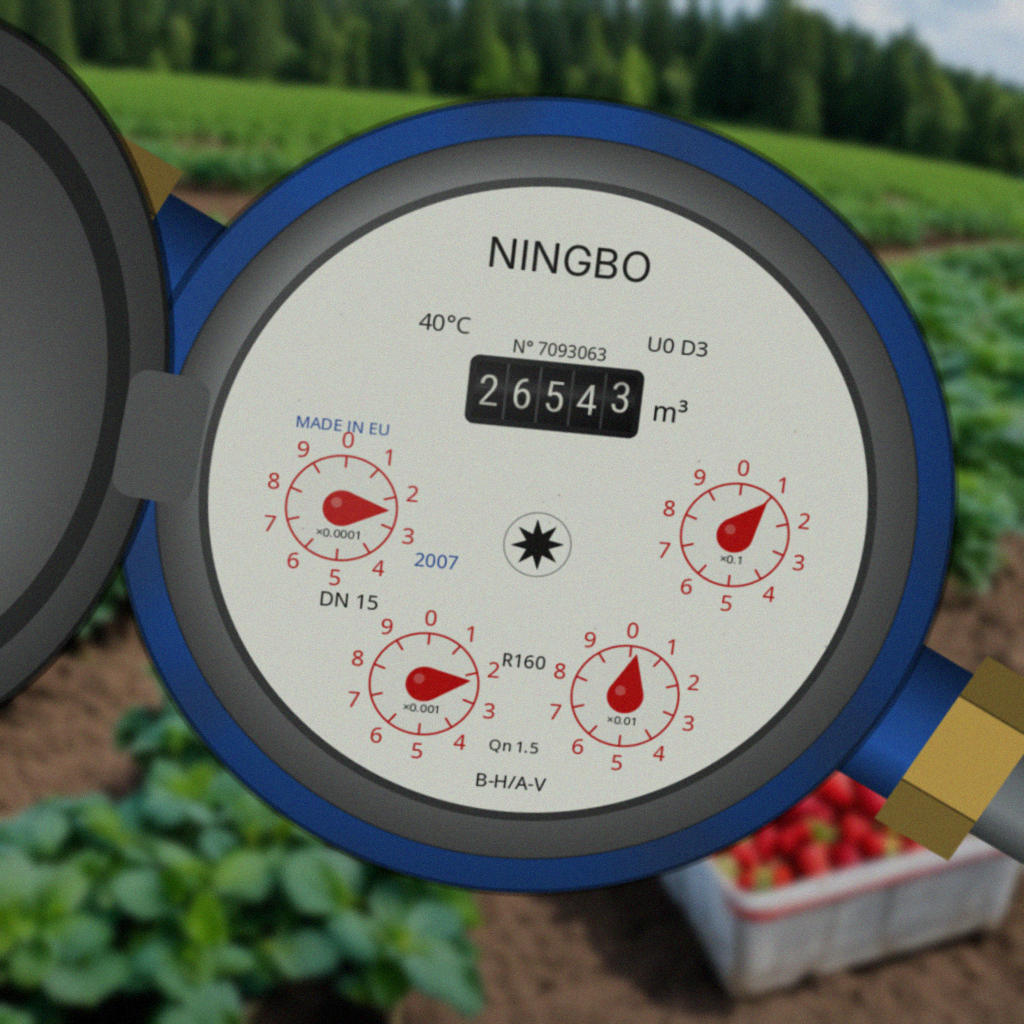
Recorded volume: 26543.1022 m³
